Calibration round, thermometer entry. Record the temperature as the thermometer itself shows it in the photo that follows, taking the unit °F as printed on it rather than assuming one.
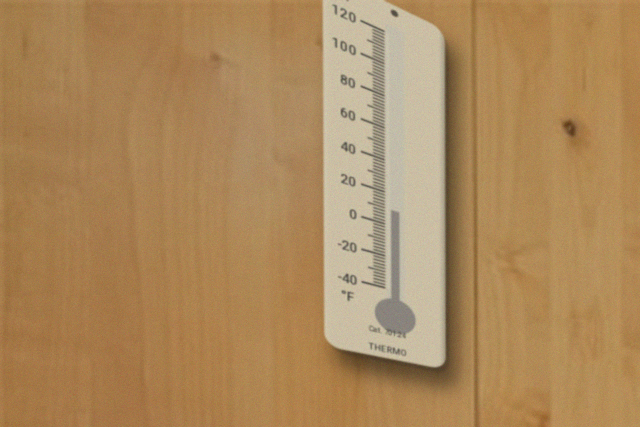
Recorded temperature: 10 °F
